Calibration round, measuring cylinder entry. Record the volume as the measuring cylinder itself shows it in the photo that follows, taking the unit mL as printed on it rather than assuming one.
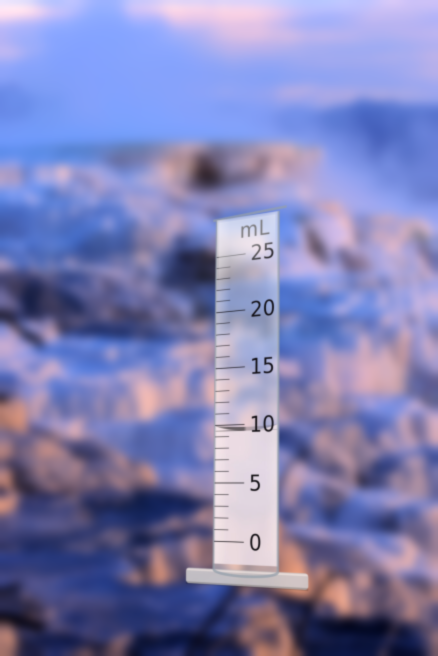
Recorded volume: 9.5 mL
